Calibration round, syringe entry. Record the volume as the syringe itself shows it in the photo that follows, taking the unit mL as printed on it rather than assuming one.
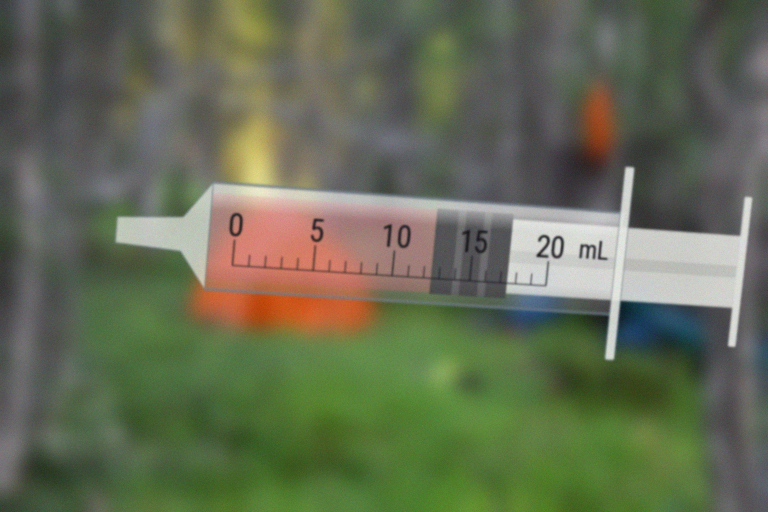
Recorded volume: 12.5 mL
